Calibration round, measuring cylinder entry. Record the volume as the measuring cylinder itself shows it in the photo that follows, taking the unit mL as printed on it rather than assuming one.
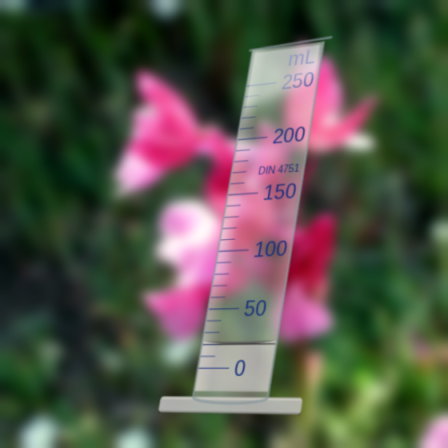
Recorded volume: 20 mL
